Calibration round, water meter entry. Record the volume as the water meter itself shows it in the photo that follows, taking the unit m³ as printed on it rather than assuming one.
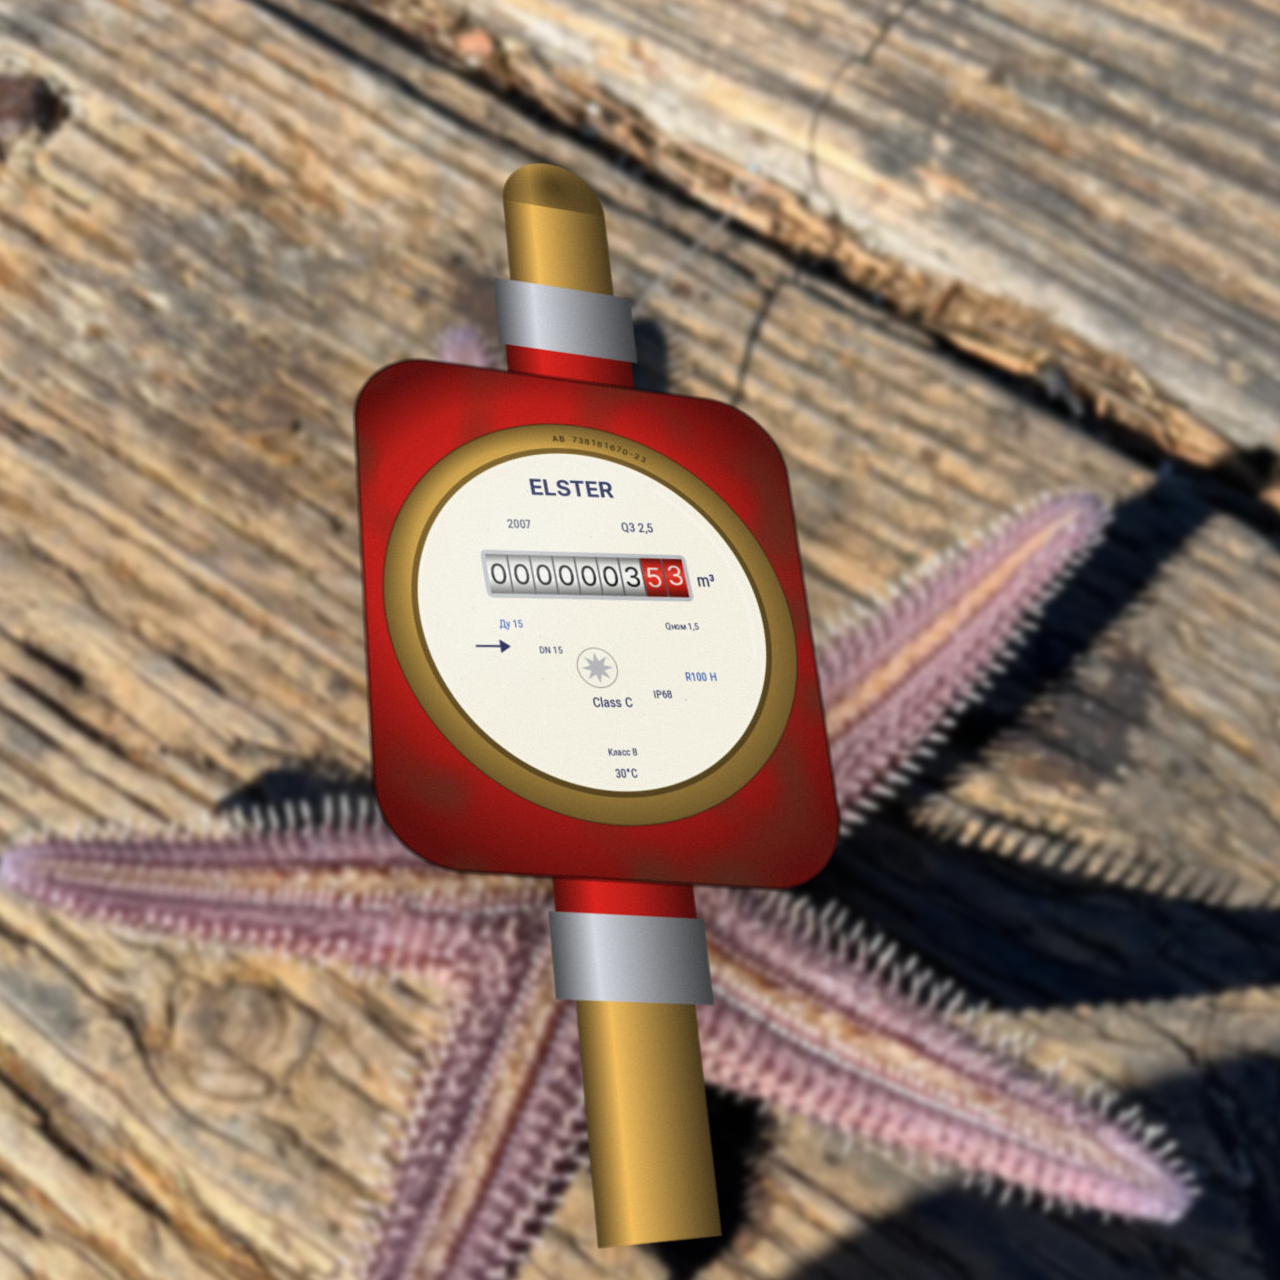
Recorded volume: 3.53 m³
